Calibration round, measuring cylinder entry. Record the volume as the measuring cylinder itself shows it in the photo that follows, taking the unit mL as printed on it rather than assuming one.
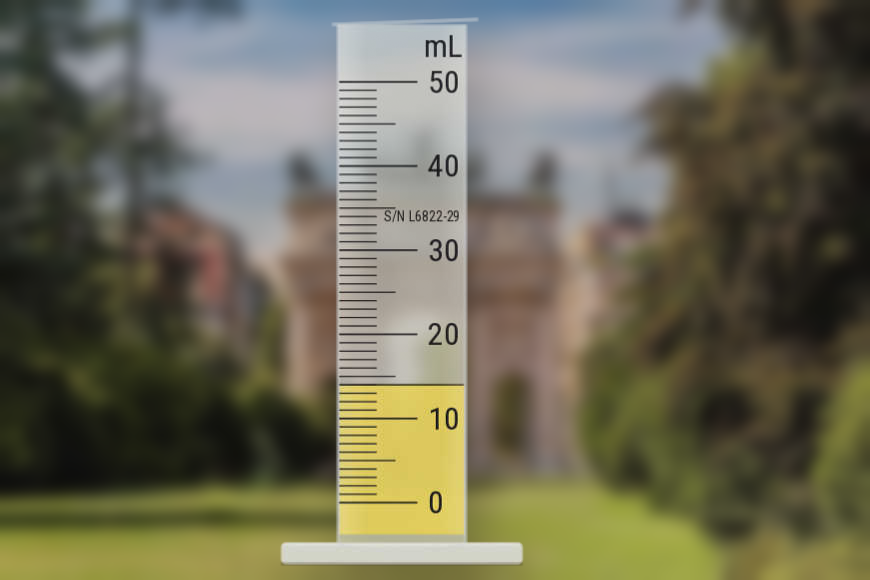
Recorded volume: 14 mL
